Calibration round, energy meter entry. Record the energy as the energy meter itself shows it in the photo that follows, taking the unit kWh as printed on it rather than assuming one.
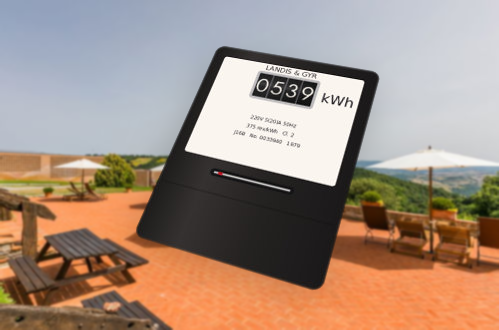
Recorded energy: 539 kWh
